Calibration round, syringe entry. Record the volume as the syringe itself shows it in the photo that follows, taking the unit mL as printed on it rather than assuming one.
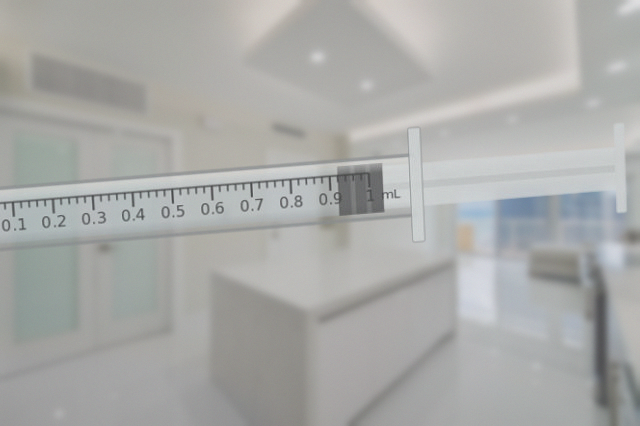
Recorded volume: 0.92 mL
